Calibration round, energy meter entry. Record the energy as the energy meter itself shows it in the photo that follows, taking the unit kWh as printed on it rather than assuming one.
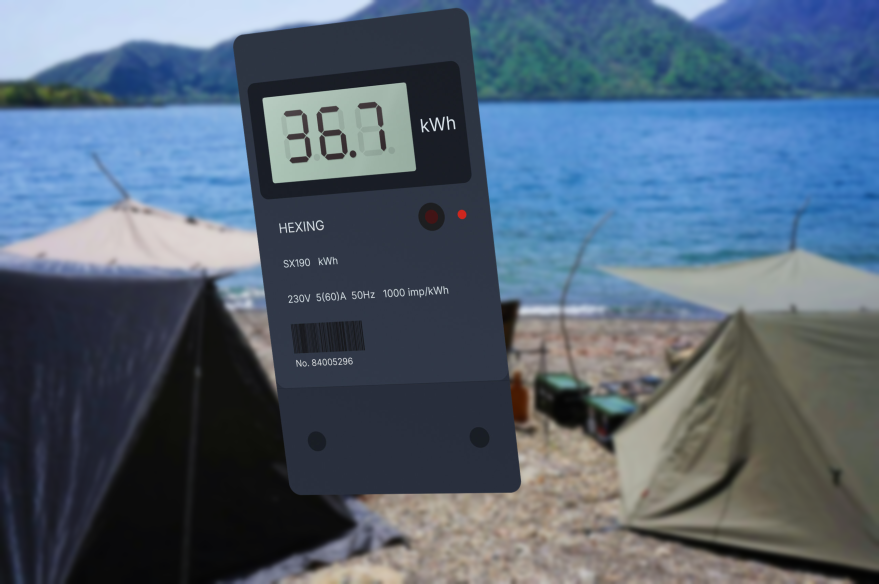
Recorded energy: 36.7 kWh
